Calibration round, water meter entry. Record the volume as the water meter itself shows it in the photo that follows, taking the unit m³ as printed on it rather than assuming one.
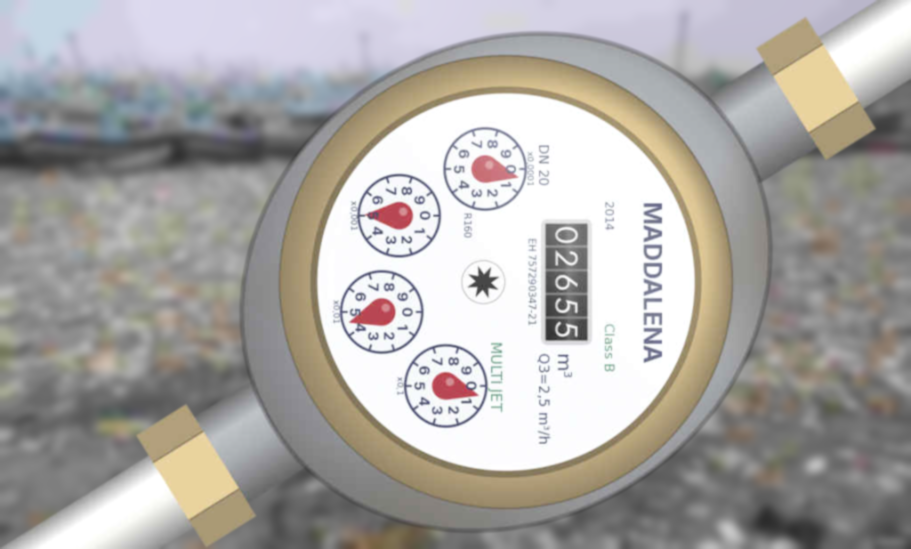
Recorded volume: 2655.0450 m³
